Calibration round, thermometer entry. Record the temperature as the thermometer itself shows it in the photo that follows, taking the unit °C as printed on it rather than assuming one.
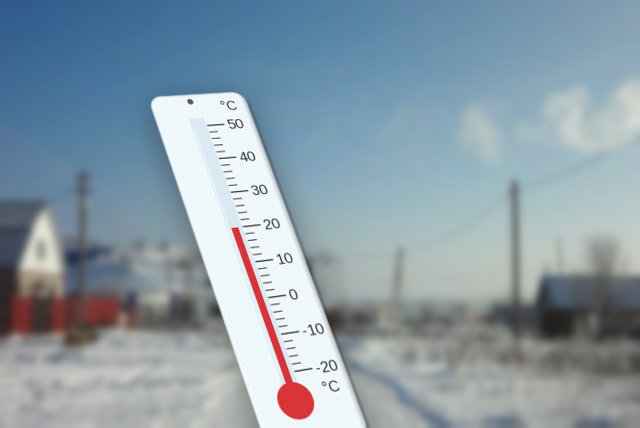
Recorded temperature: 20 °C
